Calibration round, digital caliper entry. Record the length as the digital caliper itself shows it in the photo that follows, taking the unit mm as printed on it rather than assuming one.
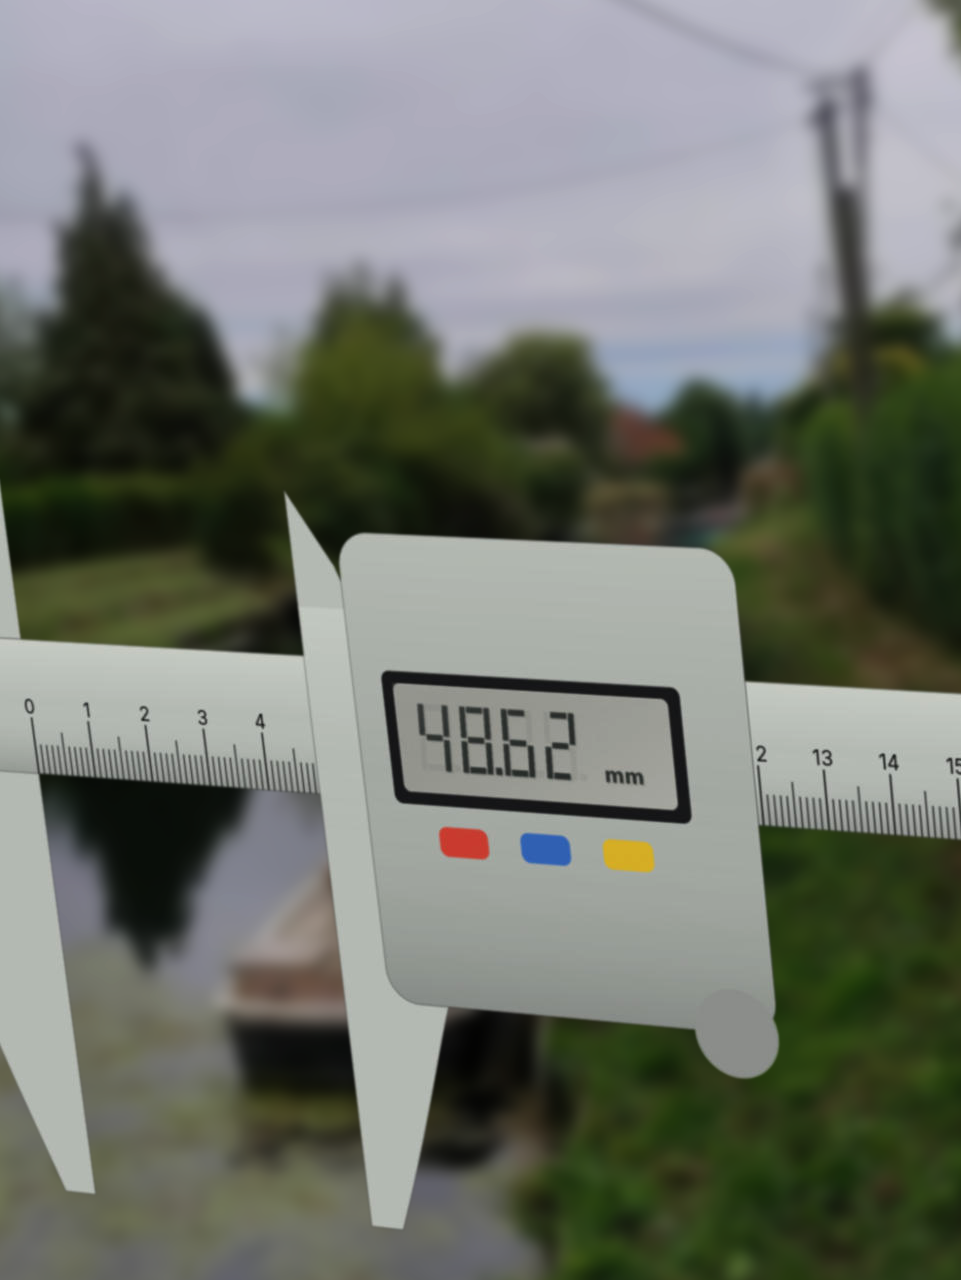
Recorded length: 48.62 mm
